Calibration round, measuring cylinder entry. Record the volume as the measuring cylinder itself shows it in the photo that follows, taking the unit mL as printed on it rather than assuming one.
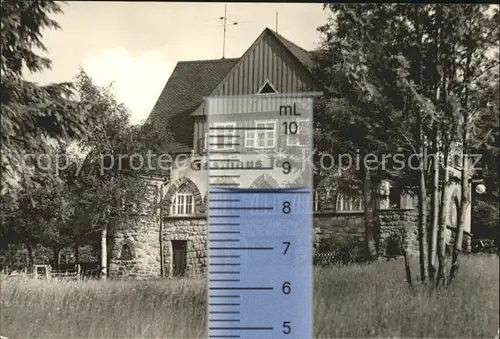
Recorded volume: 8.4 mL
